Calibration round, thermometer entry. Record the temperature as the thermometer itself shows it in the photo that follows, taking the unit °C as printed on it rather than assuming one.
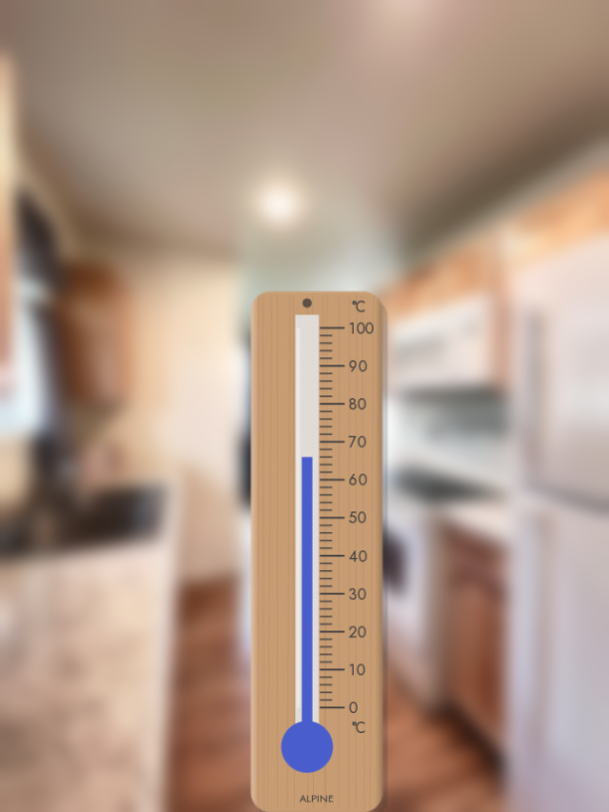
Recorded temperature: 66 °C
